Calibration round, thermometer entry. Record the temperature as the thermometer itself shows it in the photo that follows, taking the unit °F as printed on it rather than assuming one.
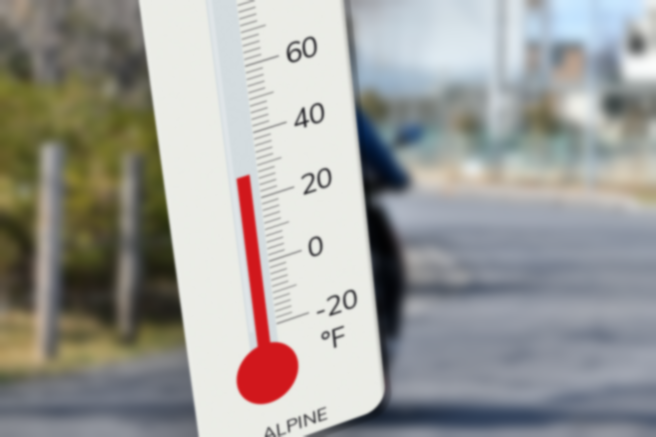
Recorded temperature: 28 °F
